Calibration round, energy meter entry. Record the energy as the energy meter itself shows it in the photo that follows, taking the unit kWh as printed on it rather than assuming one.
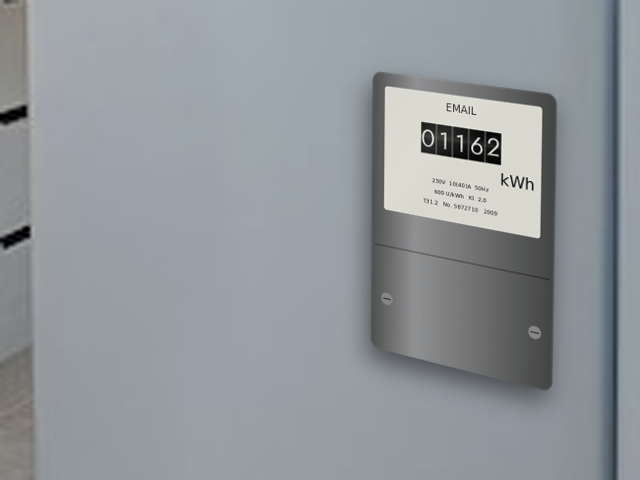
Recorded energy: 1162 kWh
